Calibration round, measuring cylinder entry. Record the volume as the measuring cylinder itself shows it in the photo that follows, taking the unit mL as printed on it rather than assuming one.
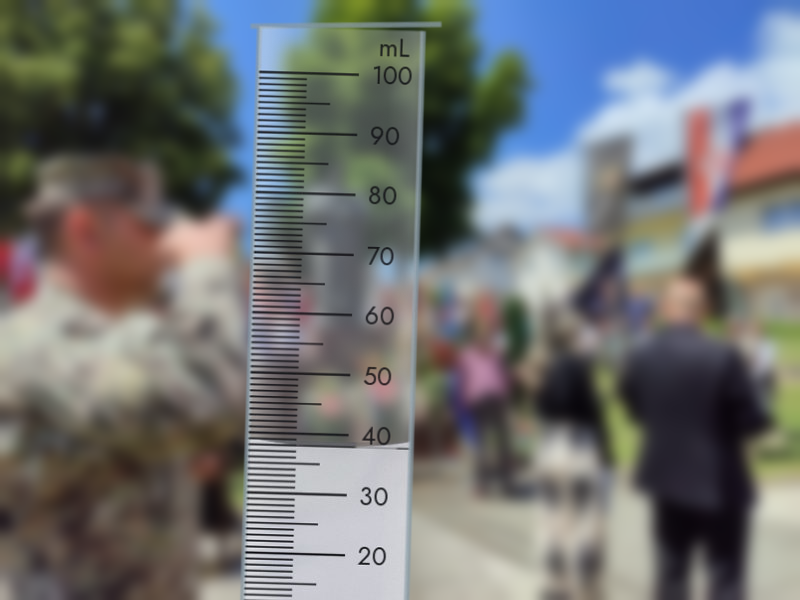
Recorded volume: 38 mL
